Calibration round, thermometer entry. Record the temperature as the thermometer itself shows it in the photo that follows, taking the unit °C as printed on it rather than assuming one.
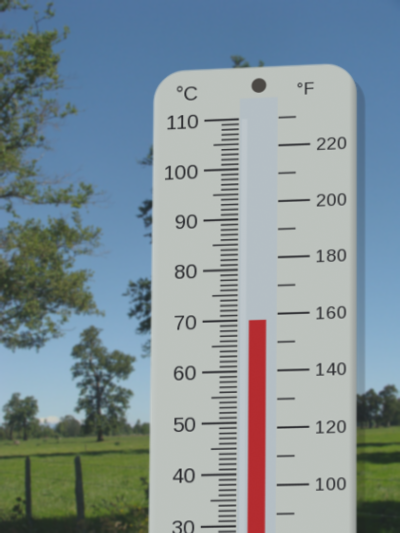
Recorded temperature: 70 °C
